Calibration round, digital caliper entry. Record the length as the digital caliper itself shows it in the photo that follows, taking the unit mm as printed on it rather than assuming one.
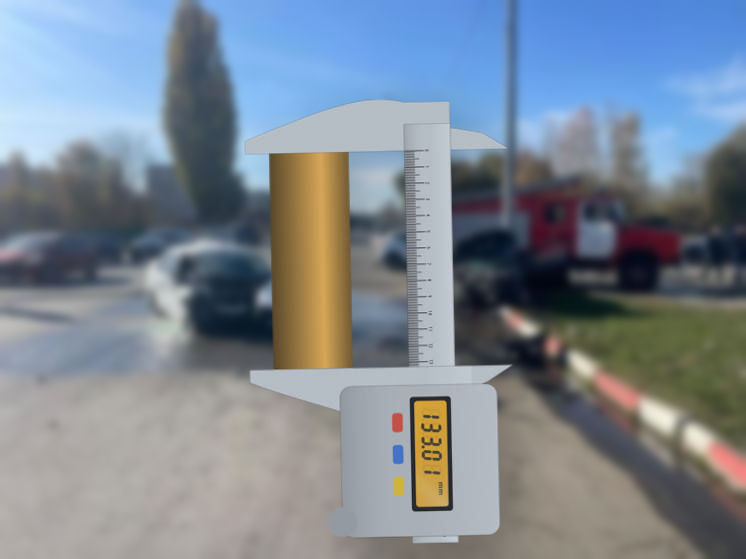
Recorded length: 133.01 mm
